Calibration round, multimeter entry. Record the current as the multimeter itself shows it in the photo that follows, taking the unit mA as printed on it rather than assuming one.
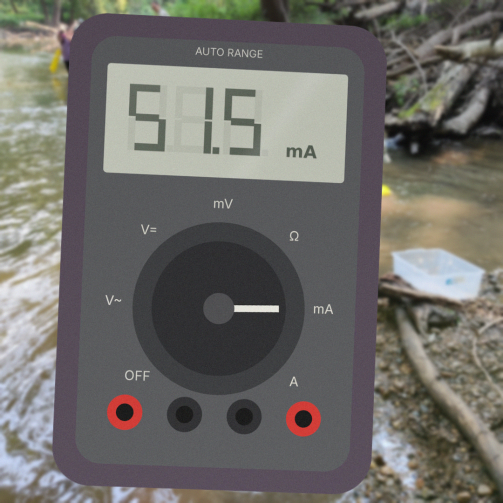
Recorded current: 51.5 mA
